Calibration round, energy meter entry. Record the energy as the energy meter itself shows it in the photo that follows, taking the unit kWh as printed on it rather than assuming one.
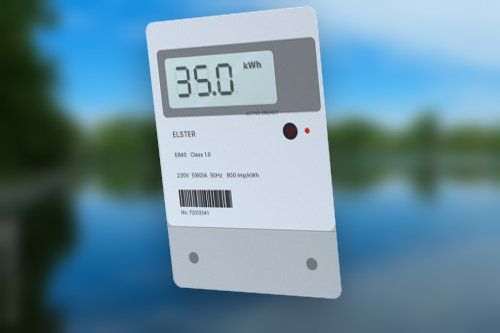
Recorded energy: 35.0 kWh
